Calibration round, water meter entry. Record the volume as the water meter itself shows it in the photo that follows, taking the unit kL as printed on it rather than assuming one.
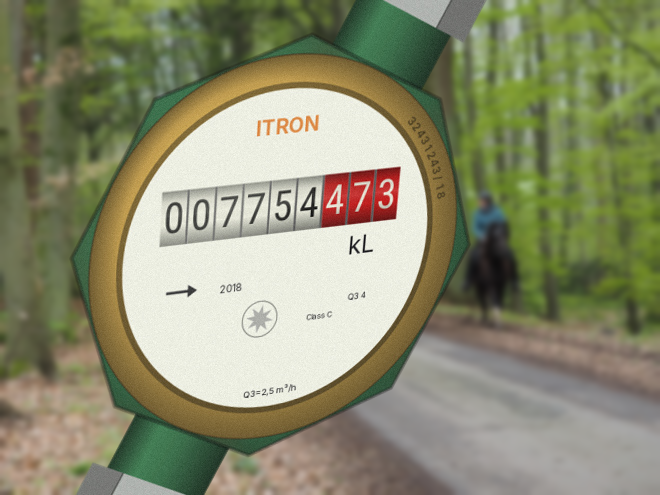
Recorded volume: 7754.473 kL
